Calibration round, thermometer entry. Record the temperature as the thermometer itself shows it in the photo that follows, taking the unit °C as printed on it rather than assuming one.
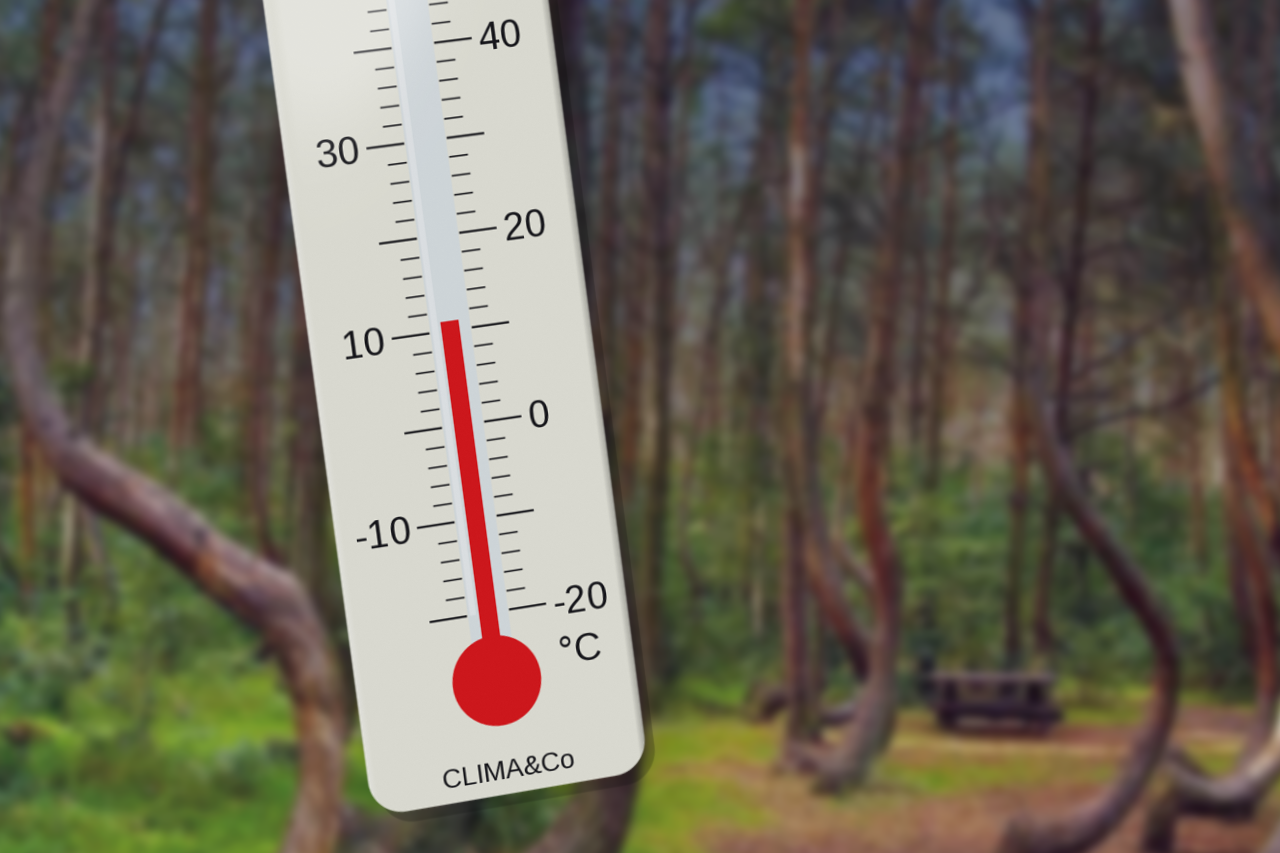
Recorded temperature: 11 °C
